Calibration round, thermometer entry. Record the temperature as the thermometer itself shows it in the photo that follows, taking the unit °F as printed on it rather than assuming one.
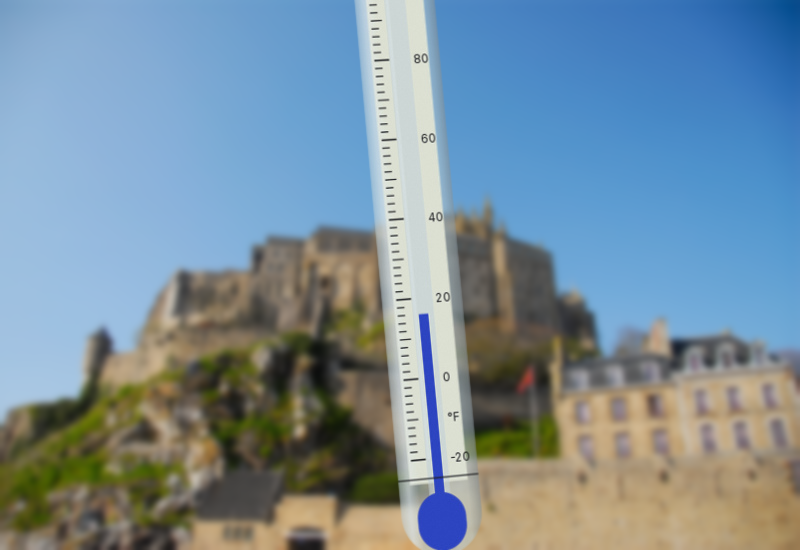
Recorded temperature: 16 °F
